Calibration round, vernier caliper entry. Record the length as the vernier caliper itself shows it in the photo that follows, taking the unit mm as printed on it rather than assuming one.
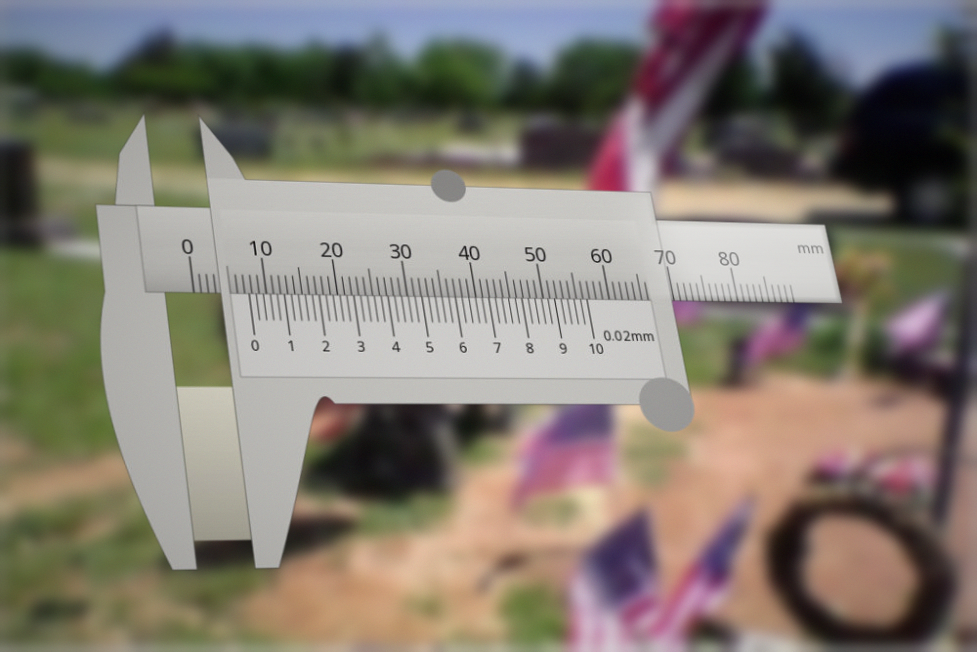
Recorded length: 7.6 mm
